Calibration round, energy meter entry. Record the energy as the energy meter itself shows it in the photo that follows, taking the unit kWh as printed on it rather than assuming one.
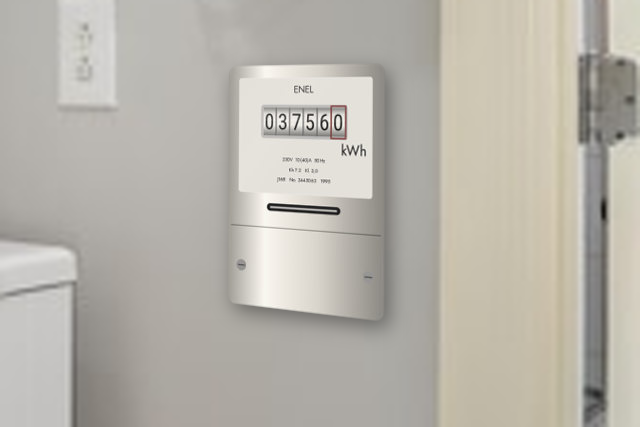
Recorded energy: 3756.0 kWh
